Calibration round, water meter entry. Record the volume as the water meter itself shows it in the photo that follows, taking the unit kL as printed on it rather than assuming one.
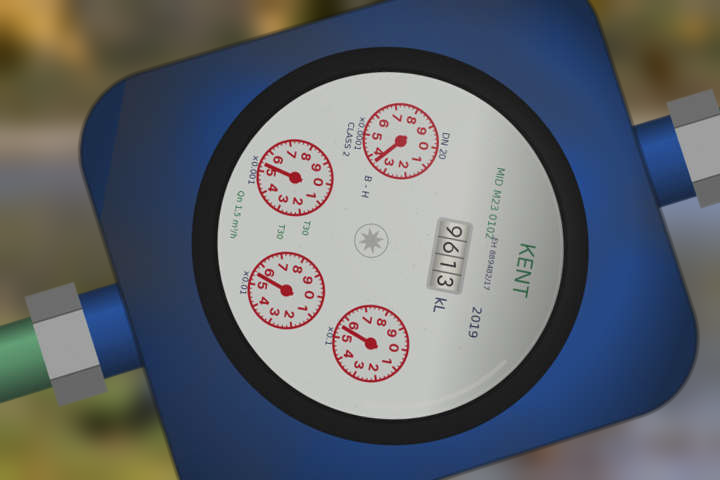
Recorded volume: 9613.5553 kL
